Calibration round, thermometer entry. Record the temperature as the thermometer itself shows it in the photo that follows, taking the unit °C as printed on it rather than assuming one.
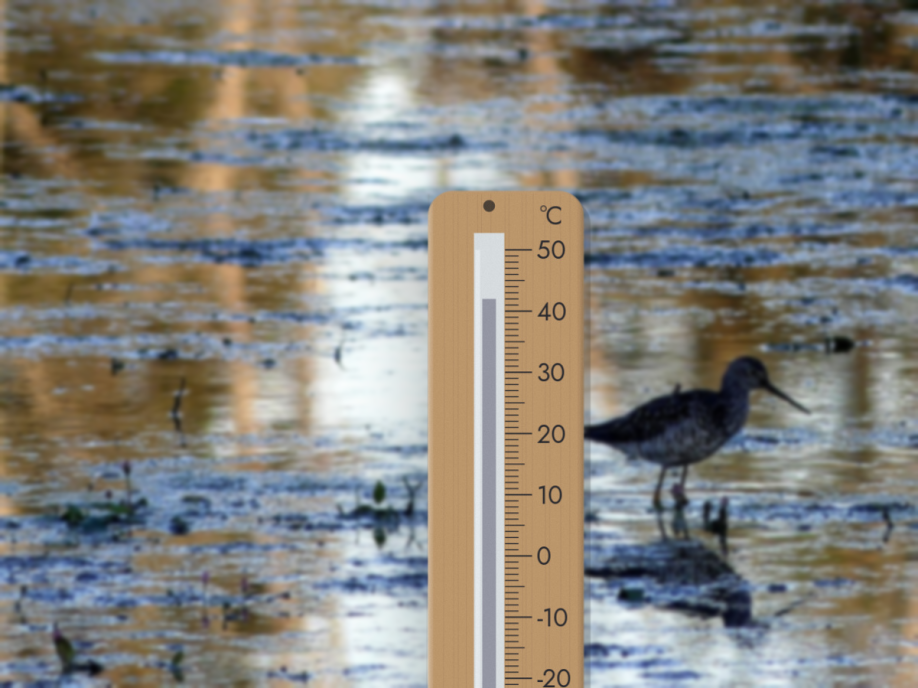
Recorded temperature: 42 °C
